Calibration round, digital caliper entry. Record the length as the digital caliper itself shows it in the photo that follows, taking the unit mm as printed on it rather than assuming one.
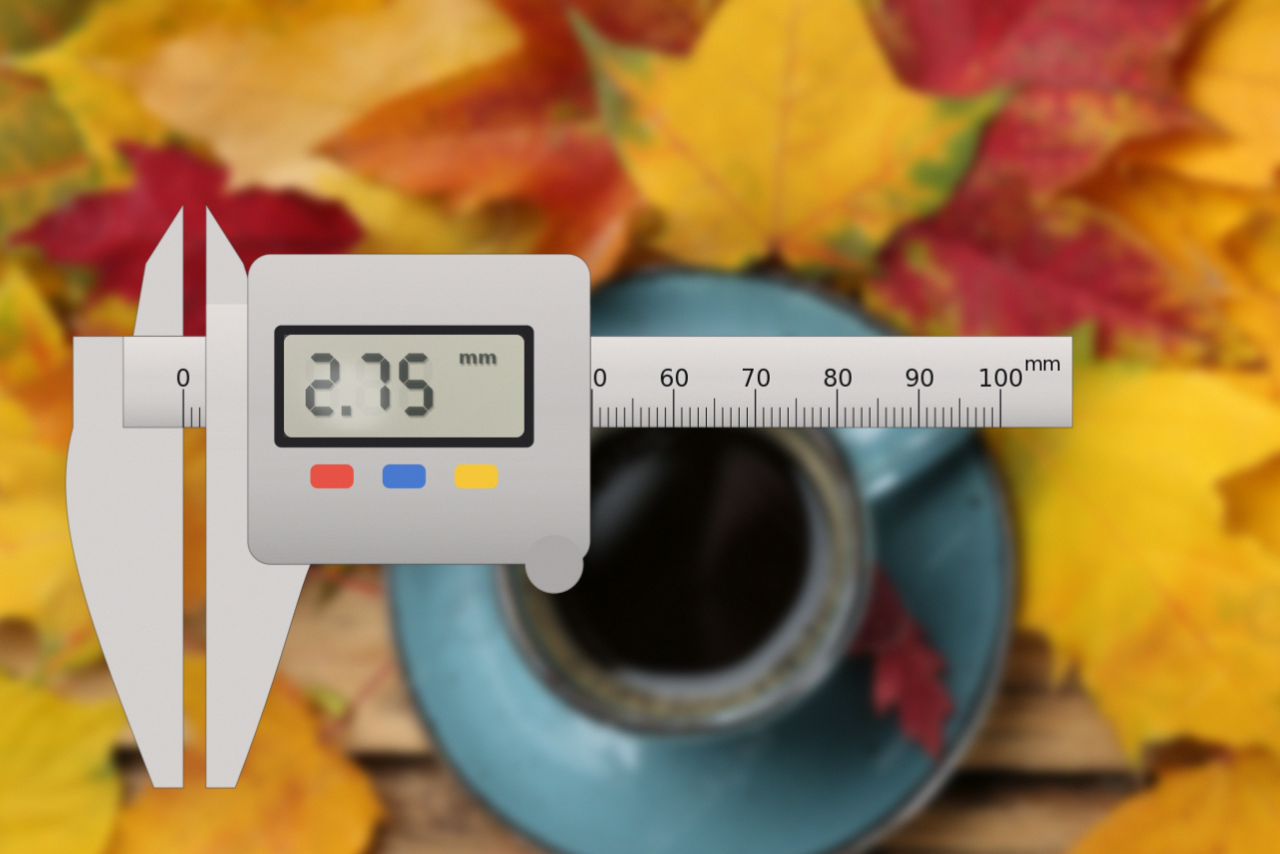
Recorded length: 2.75 mm
